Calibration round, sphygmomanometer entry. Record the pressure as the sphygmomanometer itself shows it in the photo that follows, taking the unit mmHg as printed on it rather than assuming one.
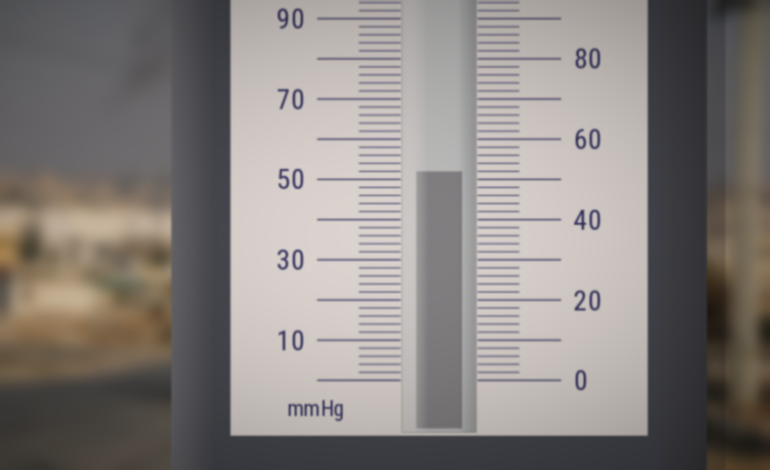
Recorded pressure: 52 mmHg
